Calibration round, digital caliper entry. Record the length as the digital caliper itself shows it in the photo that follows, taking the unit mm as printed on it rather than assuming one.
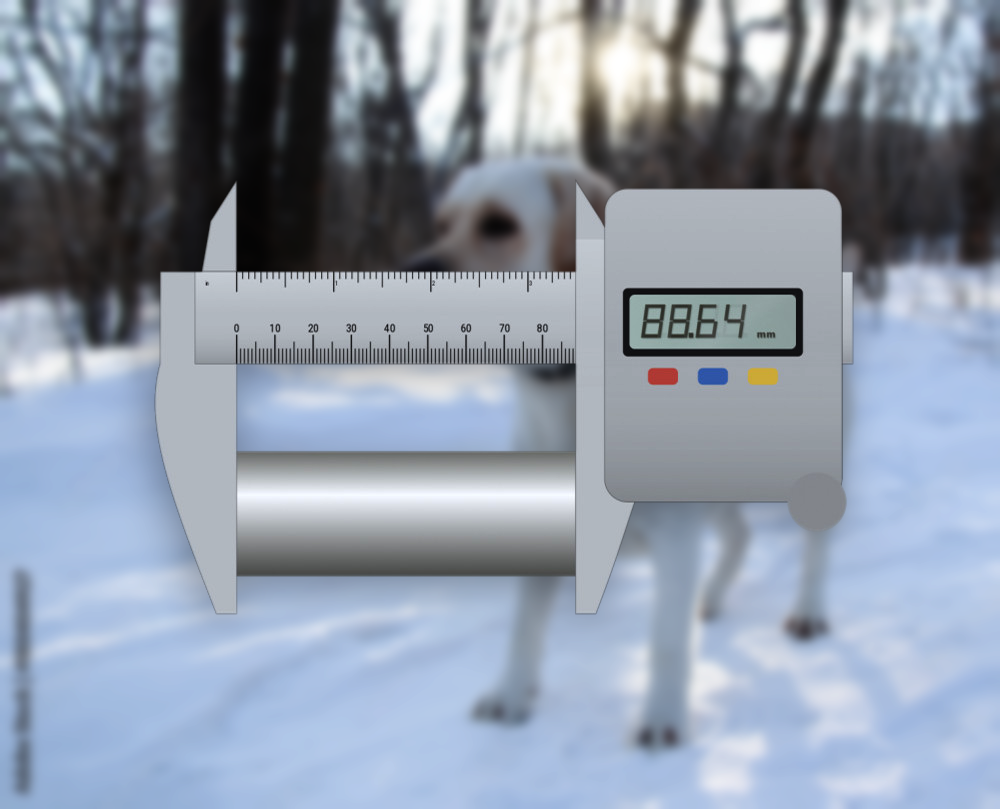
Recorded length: 88.64 mm
